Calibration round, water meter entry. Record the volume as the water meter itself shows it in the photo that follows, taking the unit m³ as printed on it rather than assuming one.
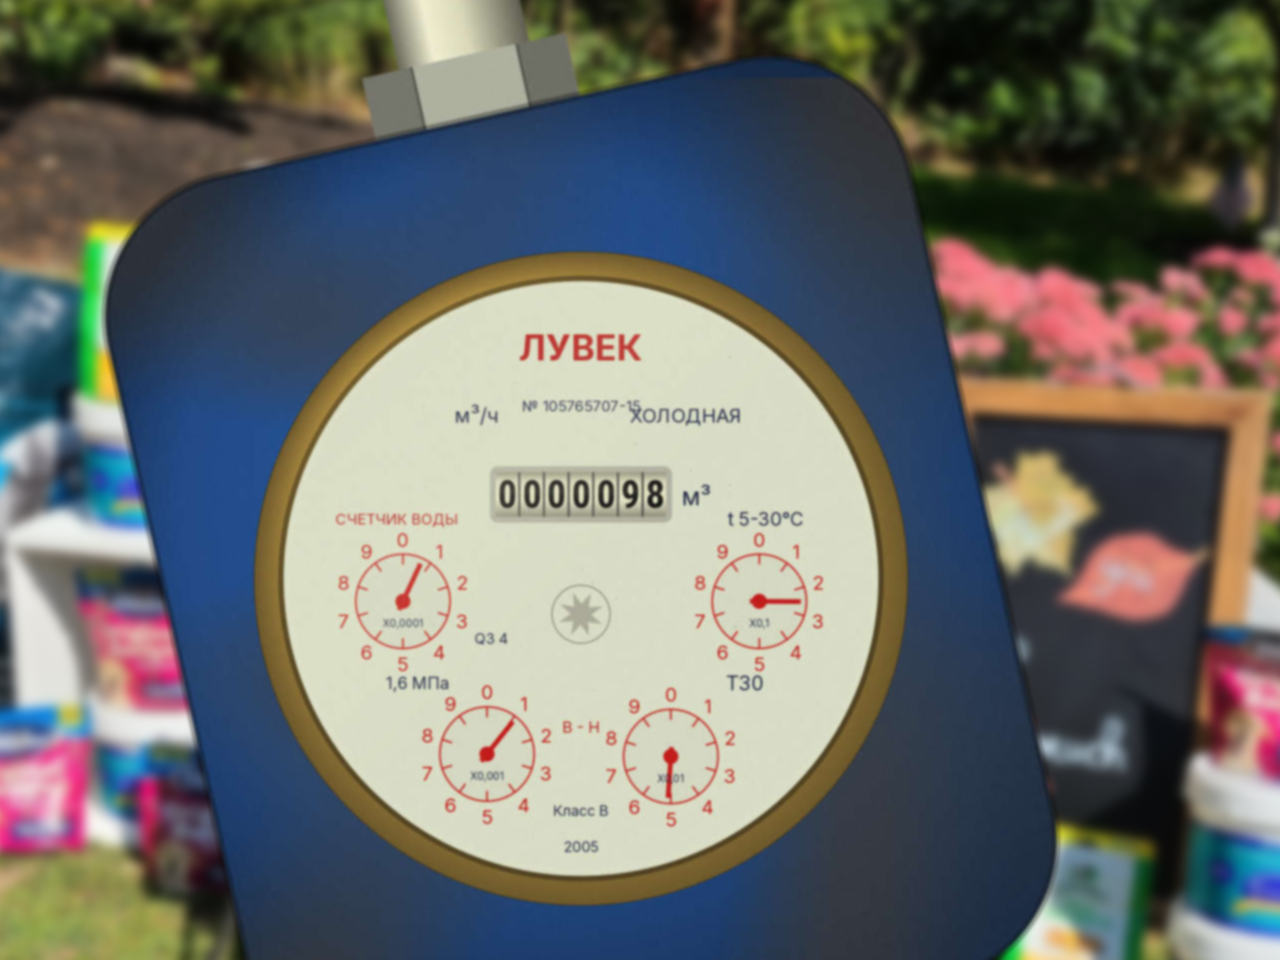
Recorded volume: 98.2510 m³
